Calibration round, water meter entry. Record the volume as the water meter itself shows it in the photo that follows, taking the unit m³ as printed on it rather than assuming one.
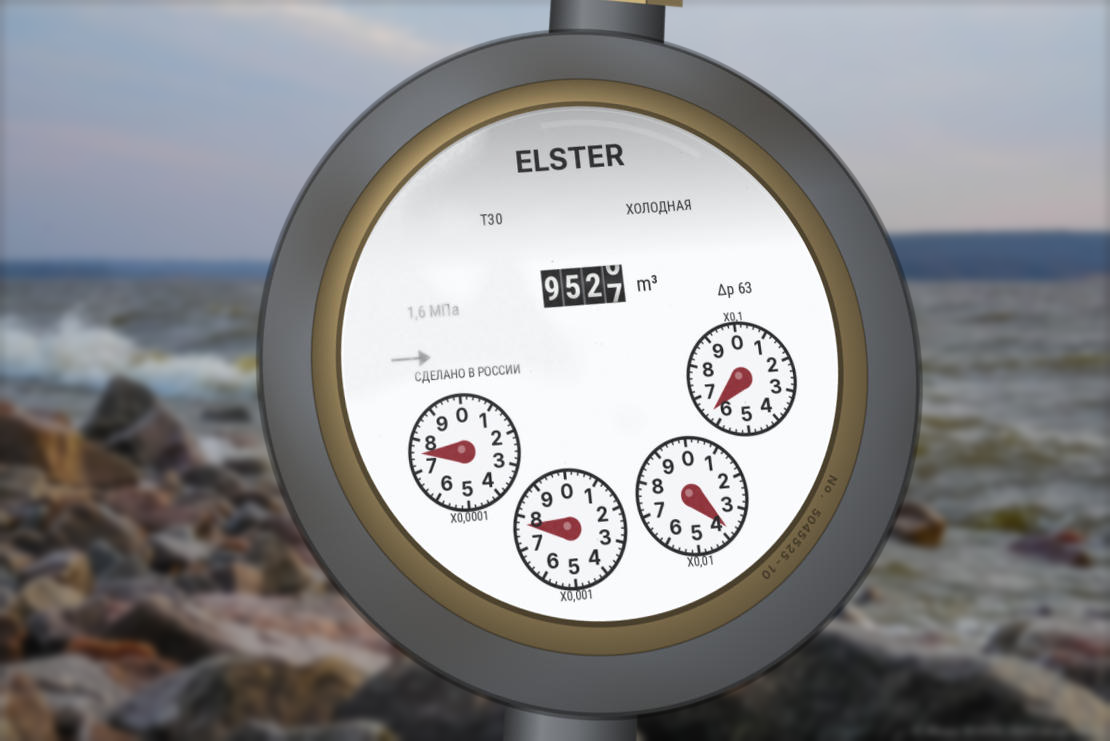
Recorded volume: 9526.6377 m³
